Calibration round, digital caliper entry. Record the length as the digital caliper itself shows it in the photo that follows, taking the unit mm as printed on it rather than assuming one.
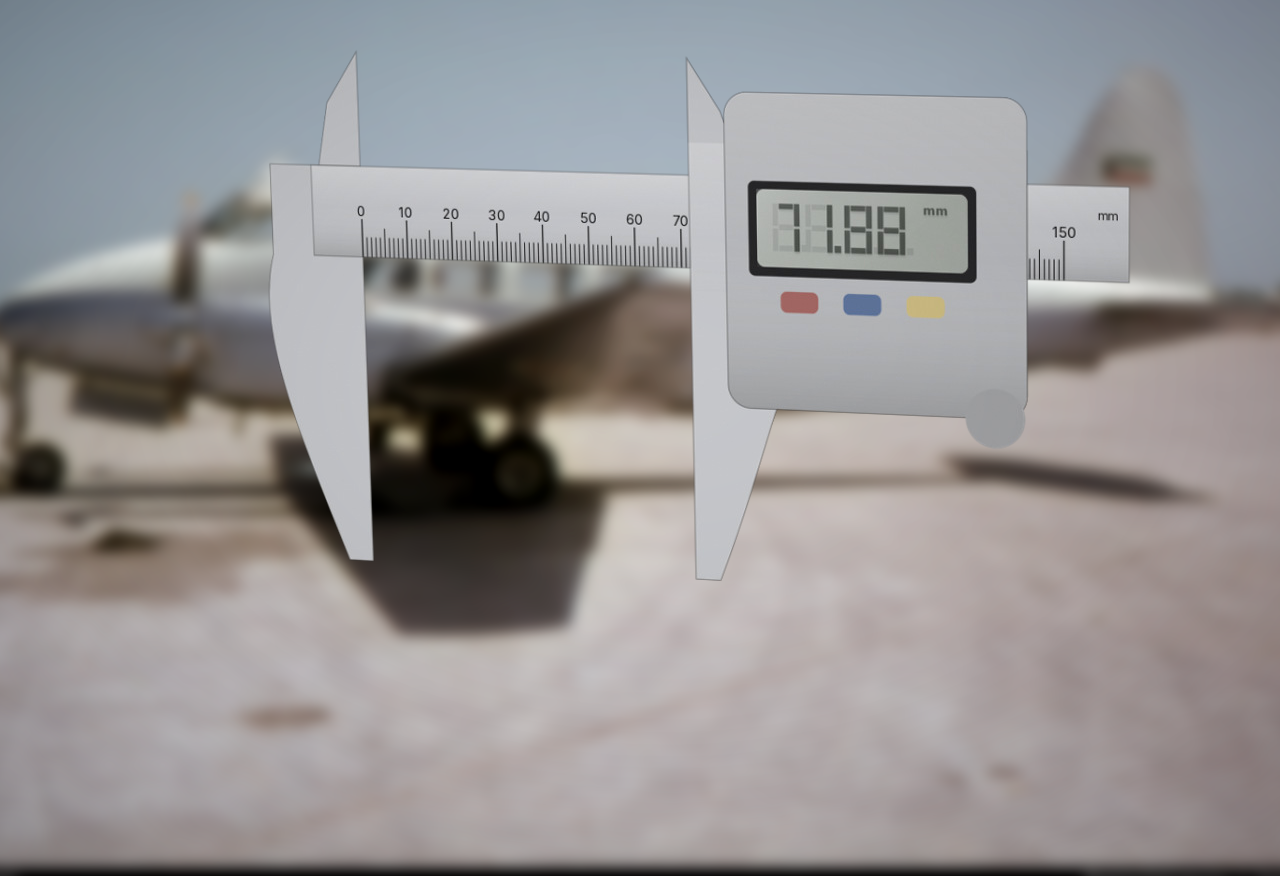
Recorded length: 71.88 mm
